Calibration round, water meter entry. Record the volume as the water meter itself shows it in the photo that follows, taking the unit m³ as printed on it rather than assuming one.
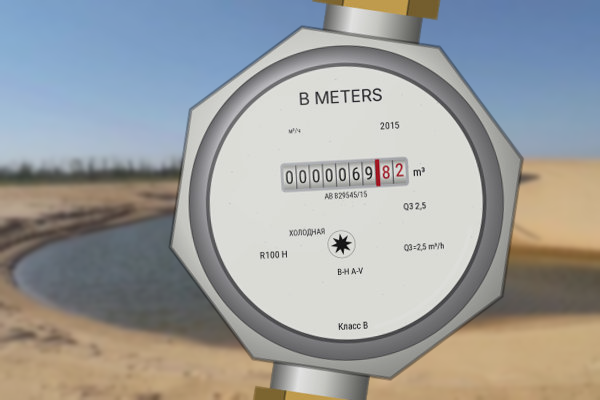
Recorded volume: 69.82 m³
